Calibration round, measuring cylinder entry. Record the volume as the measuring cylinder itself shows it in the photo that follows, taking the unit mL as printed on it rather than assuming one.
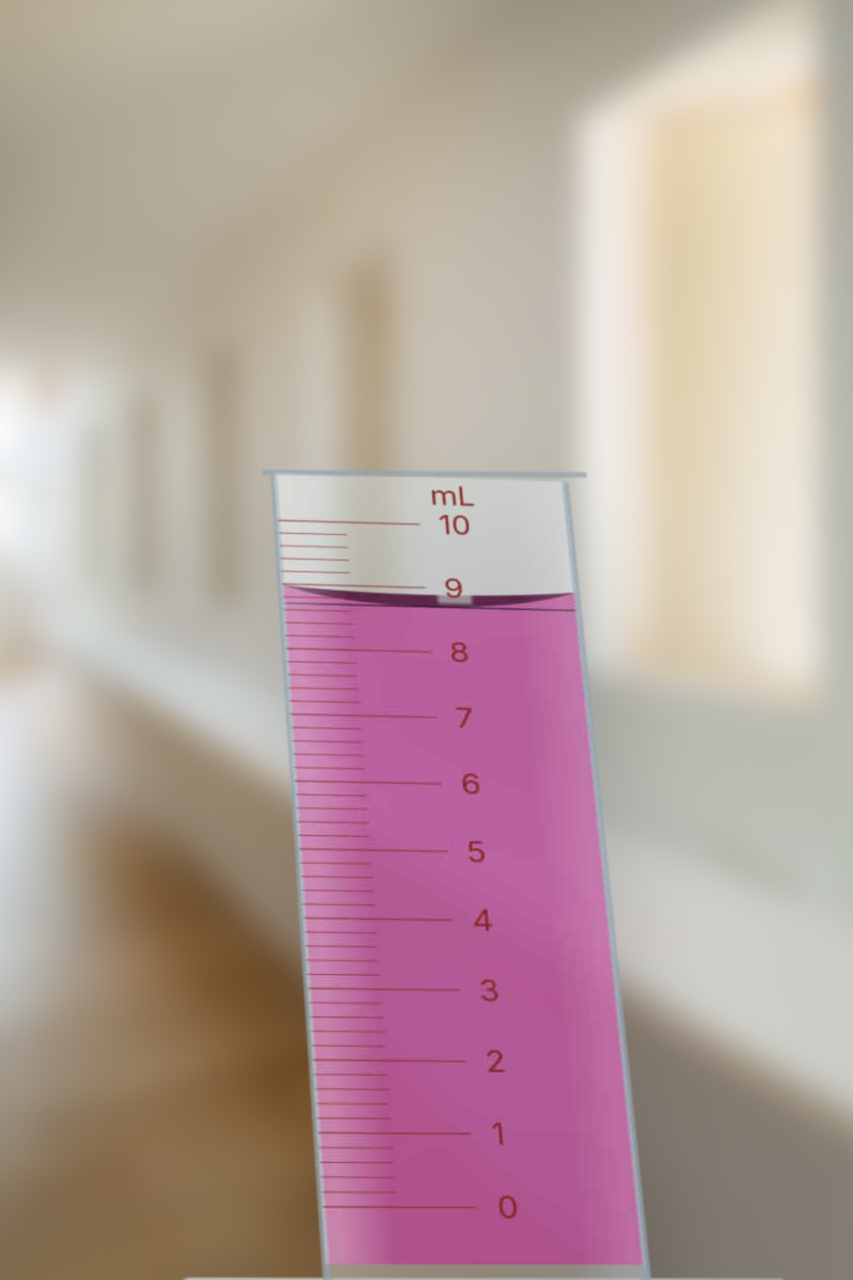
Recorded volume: 8.7 mL
